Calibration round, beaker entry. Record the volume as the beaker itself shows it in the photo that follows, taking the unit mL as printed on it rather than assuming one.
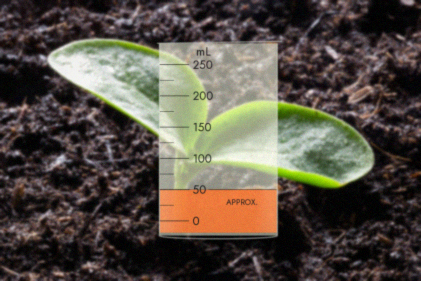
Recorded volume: 50 mL
